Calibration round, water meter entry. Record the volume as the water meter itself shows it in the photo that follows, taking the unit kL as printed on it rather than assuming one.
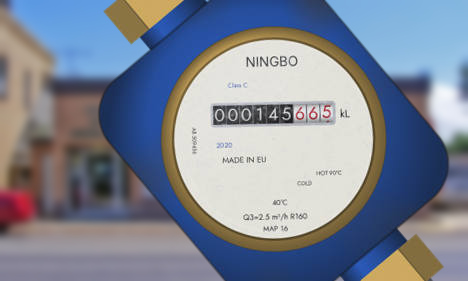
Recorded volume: 145.665 kL
